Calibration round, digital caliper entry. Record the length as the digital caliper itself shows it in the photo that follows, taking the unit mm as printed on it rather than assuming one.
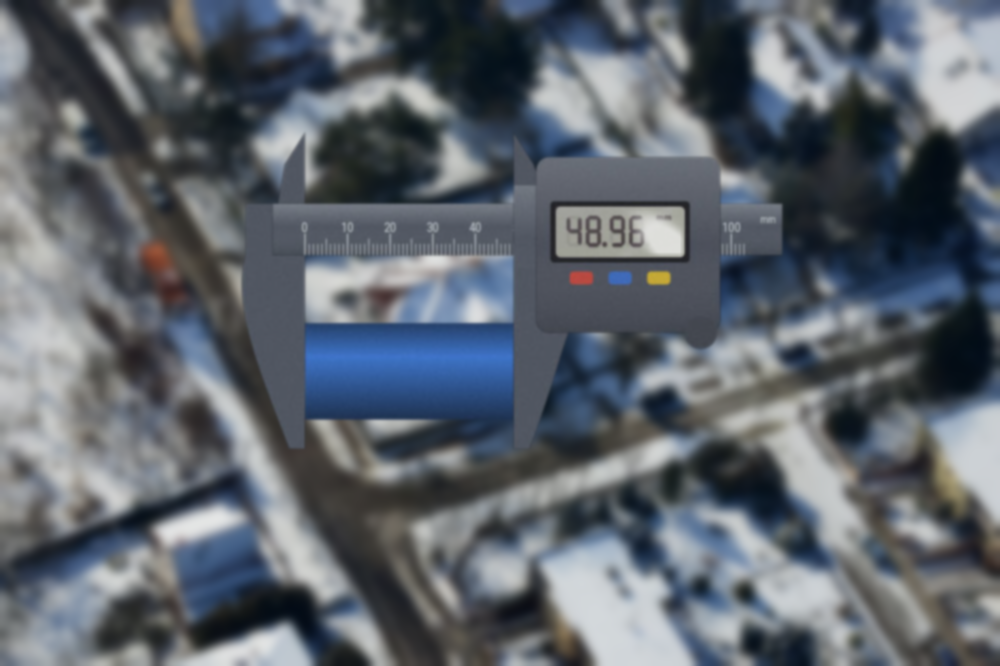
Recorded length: 48.96 mm
